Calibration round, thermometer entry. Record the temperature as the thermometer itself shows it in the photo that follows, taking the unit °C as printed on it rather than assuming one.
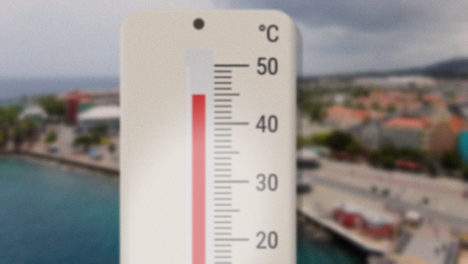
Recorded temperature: 45 °C
